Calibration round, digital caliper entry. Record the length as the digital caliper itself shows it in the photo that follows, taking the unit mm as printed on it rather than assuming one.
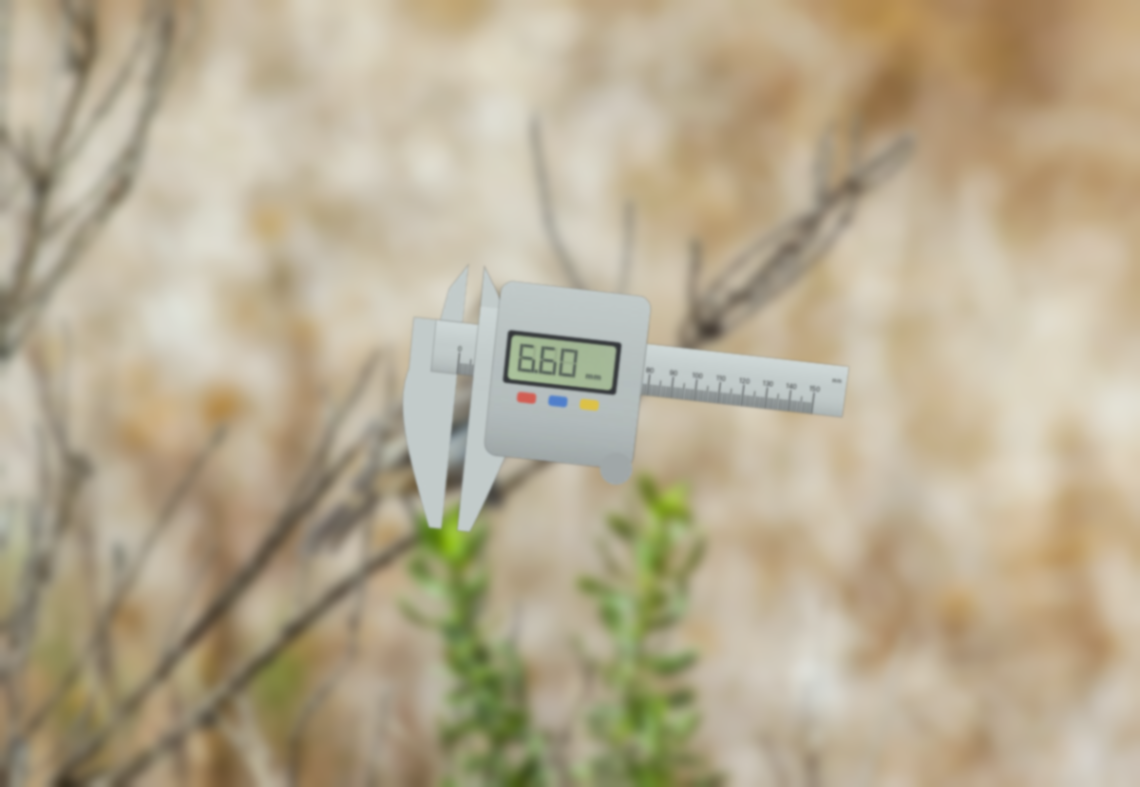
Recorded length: 6.60 mm
